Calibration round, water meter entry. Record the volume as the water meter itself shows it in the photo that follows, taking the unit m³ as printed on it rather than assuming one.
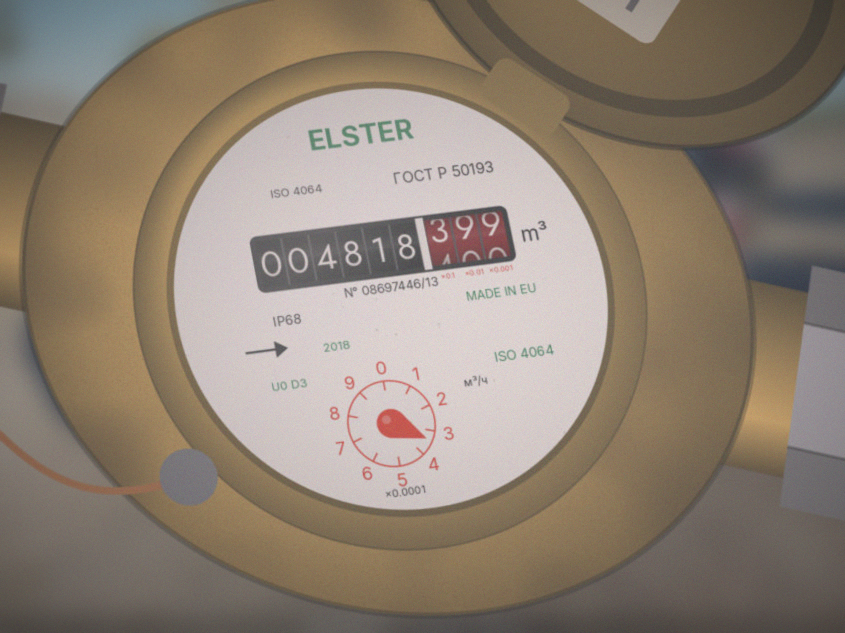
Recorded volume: 4818.3993 m³
